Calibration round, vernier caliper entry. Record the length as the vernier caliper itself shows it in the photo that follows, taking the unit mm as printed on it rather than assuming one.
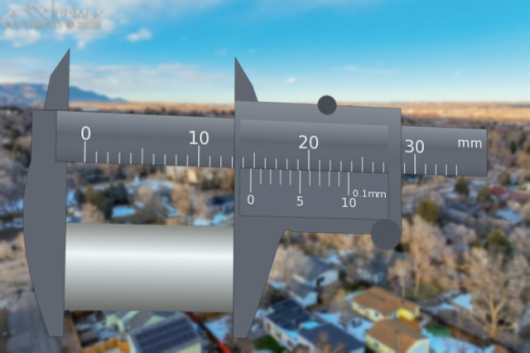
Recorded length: 14.7 mm
